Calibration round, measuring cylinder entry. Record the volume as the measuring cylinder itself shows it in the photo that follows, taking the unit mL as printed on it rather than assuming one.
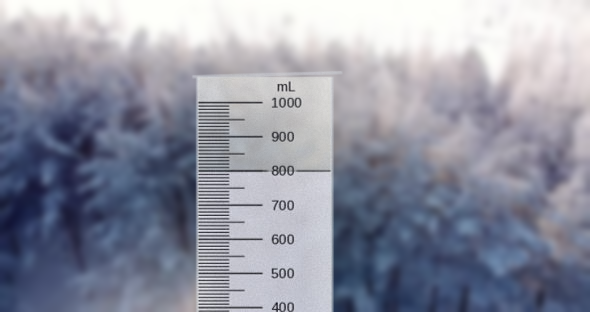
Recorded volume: 800 mL
